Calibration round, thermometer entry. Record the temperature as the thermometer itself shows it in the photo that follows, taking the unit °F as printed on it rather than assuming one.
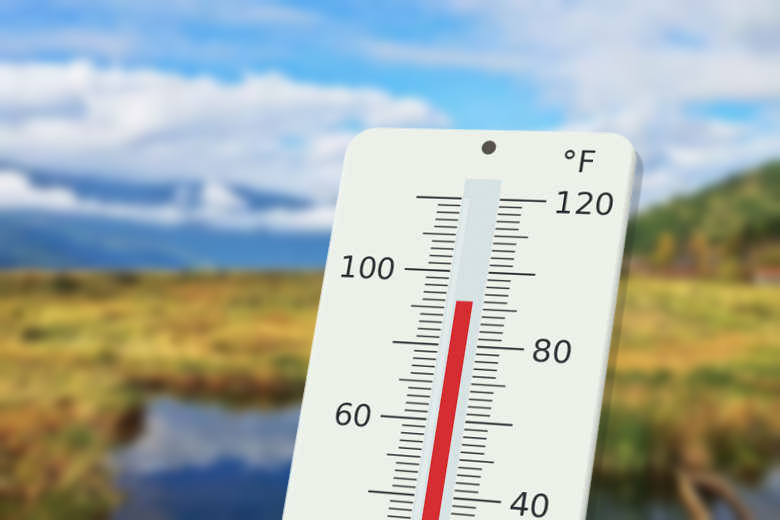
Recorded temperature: 92 °F
